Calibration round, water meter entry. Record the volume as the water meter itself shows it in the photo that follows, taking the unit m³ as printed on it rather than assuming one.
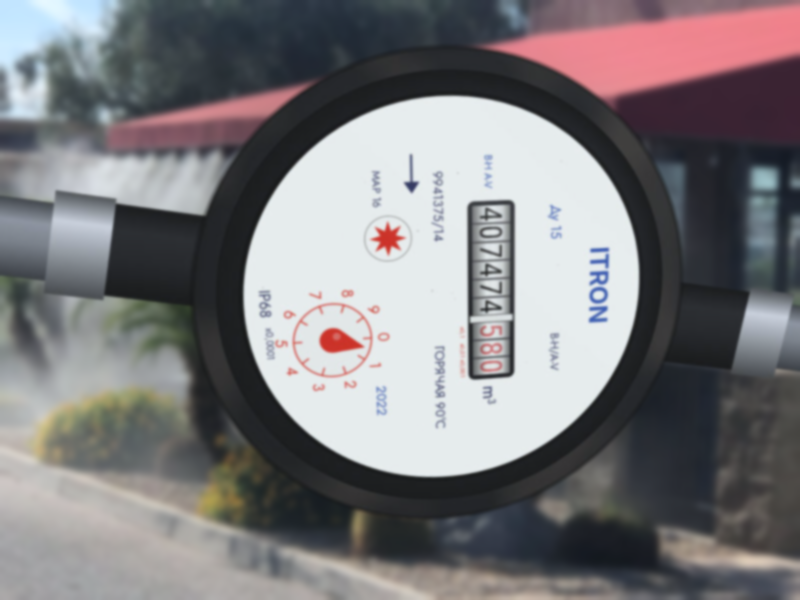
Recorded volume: 407474.5800 m³
